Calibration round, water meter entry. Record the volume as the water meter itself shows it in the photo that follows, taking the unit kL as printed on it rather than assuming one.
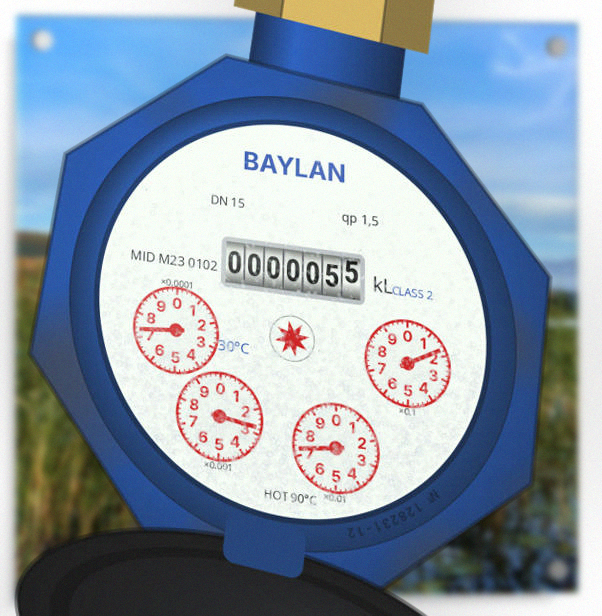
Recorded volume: 55.1727 kL
